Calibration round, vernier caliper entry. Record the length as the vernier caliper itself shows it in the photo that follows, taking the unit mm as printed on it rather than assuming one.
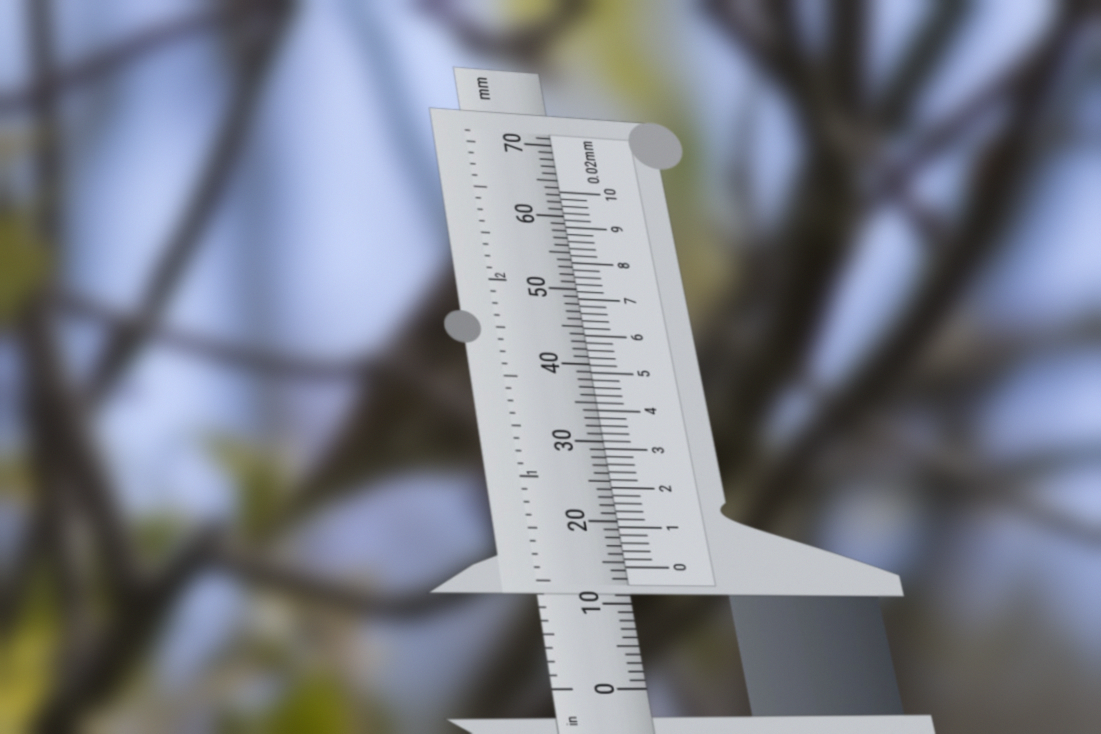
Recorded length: 14.4 mm
